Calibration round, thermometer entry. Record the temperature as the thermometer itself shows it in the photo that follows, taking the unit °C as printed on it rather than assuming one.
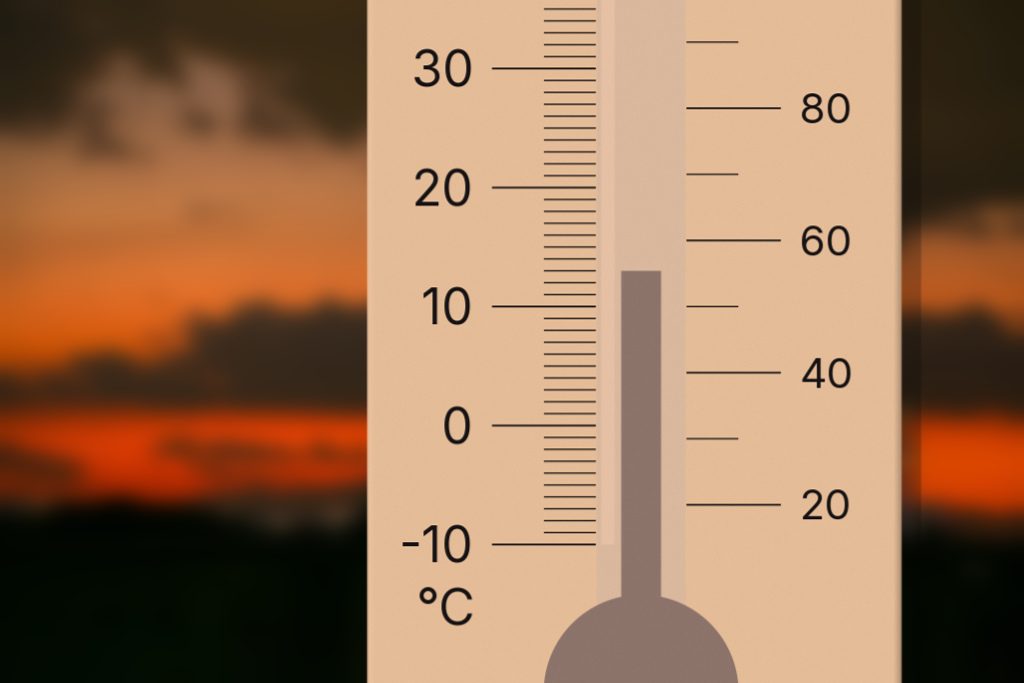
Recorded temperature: 13 °C
